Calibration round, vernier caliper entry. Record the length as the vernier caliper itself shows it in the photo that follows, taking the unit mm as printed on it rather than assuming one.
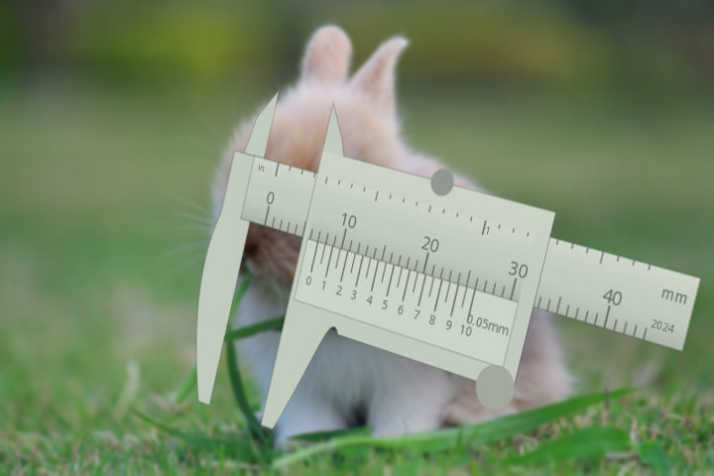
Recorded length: 7.0 mm
